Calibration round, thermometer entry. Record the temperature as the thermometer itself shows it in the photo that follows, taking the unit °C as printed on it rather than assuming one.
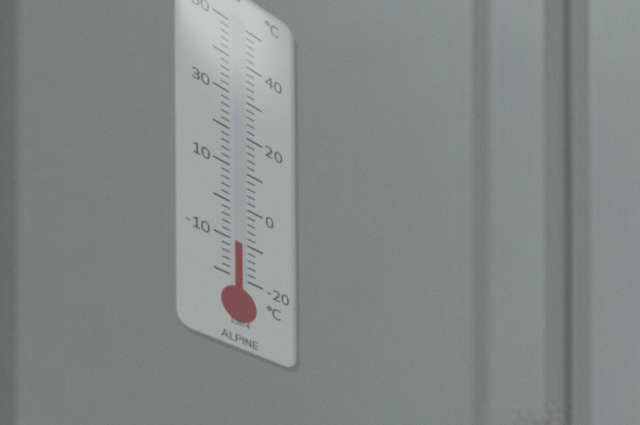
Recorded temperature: -10 °C
